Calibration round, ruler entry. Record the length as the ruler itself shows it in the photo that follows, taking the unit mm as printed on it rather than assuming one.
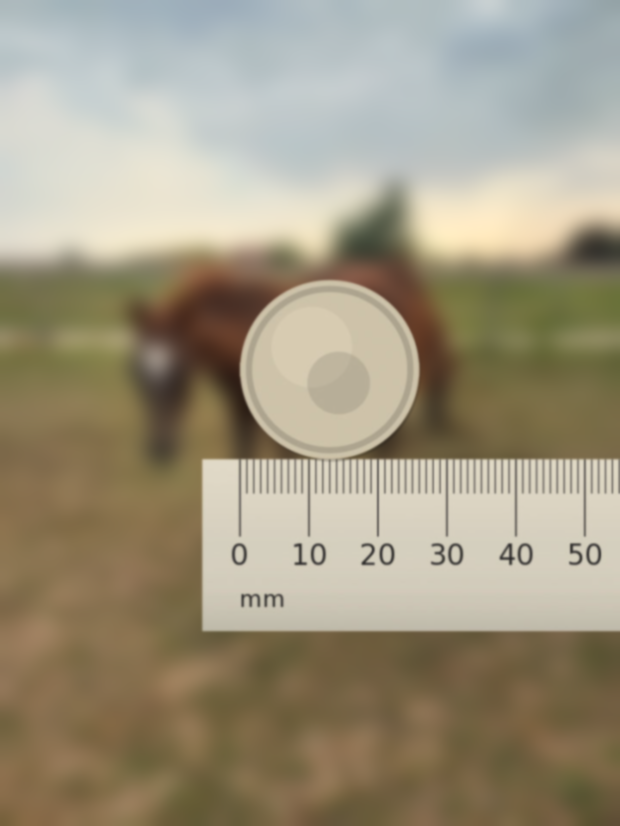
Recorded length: 26 mm
